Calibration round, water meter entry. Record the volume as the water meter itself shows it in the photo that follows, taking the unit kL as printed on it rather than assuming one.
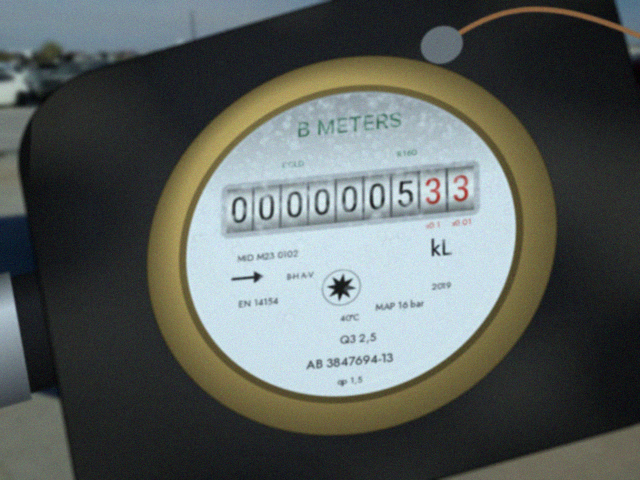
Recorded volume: 5.33 kL
